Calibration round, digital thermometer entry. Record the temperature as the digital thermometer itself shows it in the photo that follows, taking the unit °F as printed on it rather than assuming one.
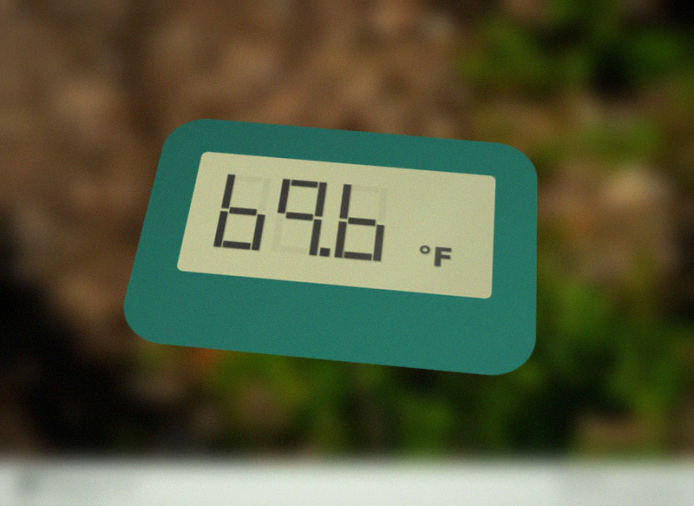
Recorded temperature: 69.6 °F
